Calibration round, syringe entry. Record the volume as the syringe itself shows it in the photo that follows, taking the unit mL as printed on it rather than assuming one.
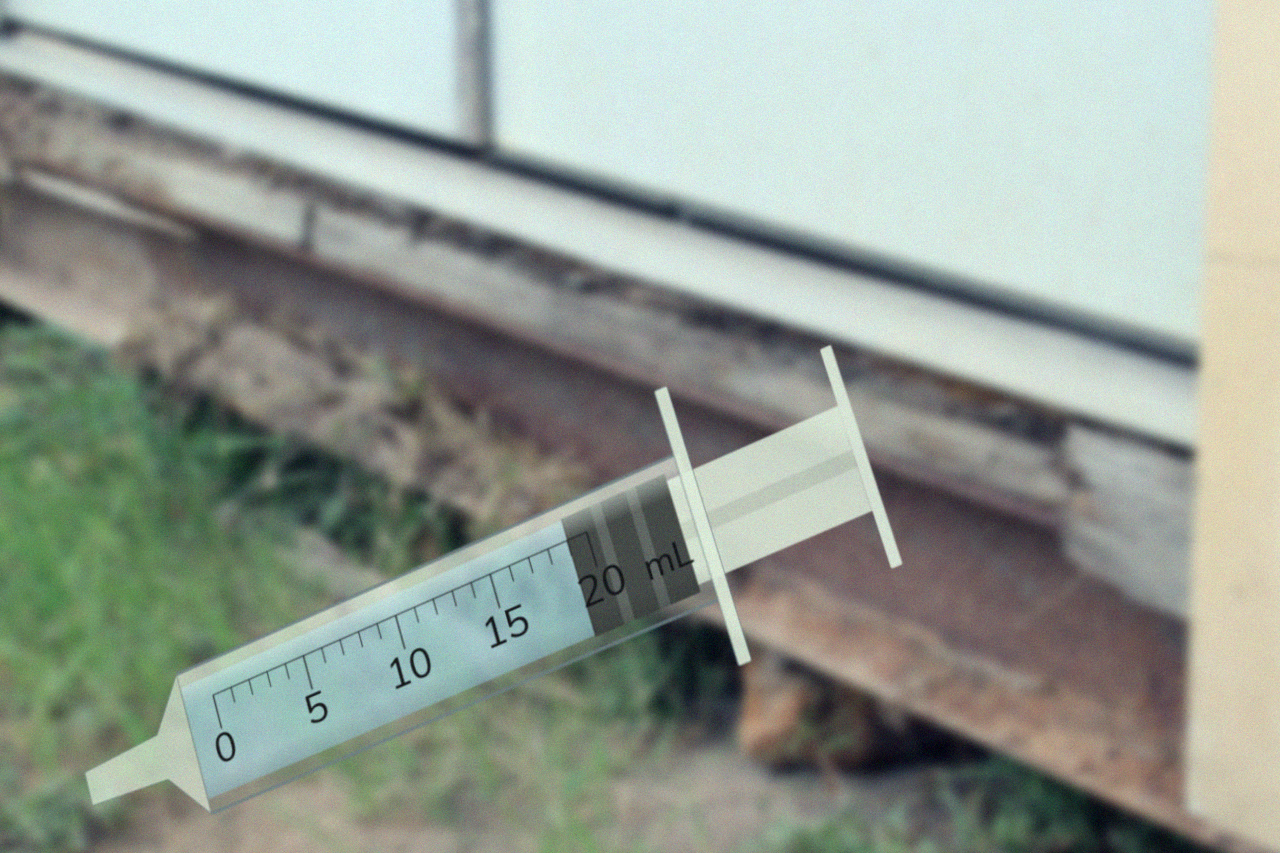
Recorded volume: 19 mL
